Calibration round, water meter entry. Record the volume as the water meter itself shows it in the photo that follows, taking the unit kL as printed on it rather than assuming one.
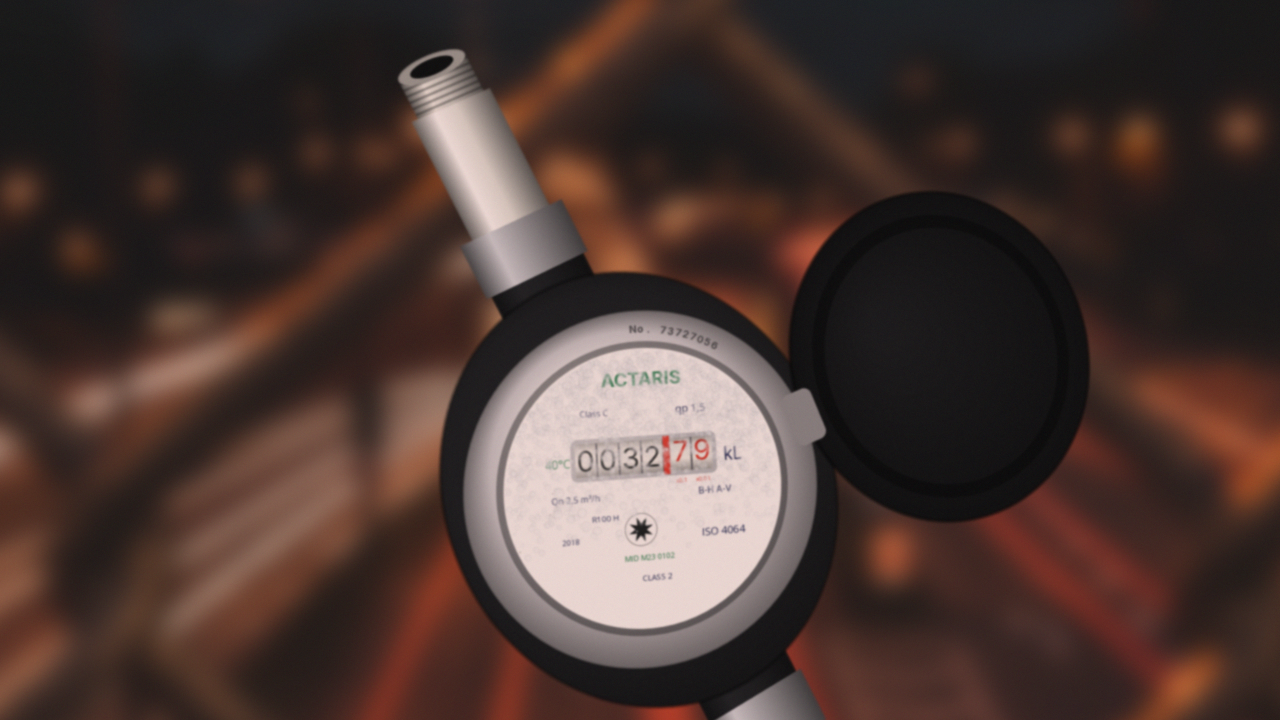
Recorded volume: 32.79 kL
